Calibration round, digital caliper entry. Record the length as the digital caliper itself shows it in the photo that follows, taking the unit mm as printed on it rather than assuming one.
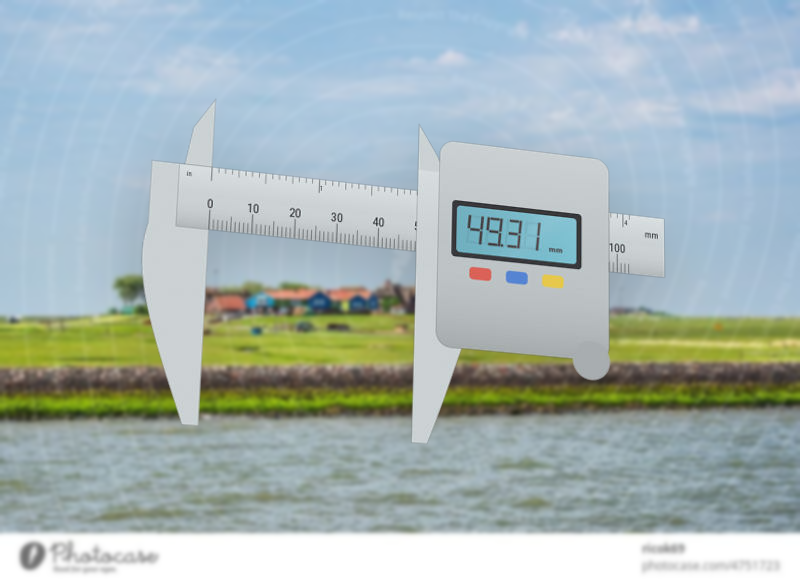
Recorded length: 49.31 mm
